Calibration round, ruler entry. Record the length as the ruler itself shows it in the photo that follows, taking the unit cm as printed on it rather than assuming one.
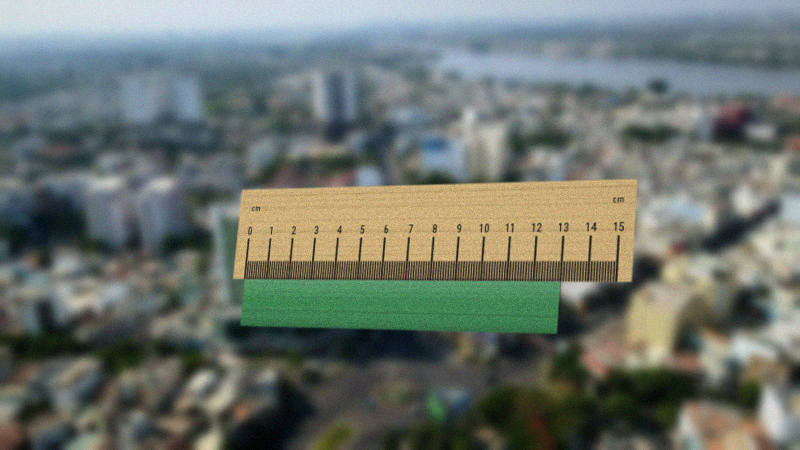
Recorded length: 13 cm
